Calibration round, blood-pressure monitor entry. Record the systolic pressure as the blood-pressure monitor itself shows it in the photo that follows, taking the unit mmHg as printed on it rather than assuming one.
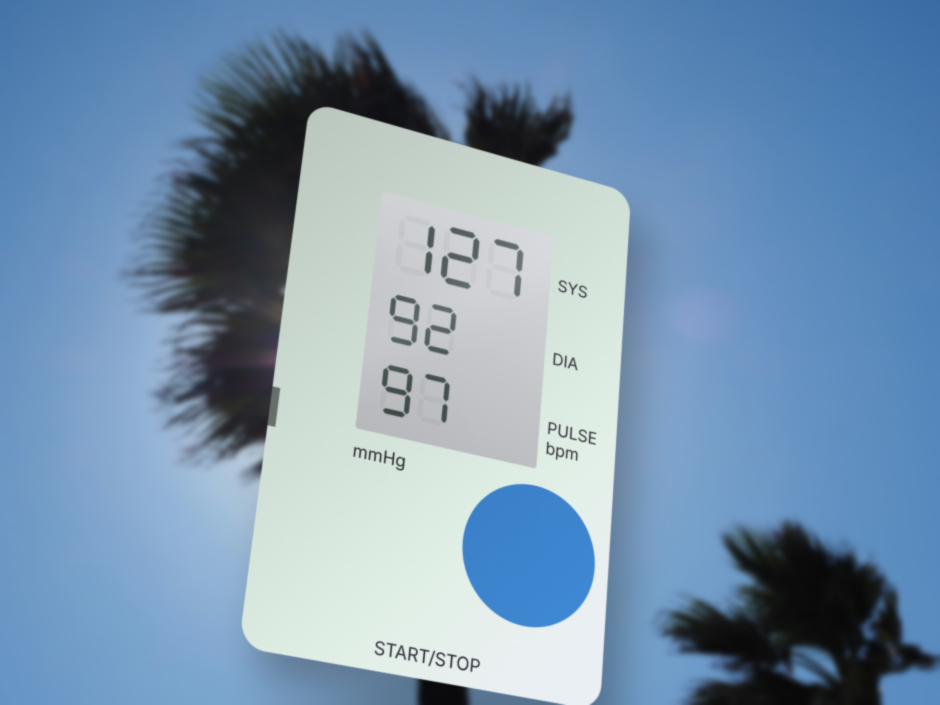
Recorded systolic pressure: 127 mmHg
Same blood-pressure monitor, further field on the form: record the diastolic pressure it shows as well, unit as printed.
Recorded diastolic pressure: 92 mmHg
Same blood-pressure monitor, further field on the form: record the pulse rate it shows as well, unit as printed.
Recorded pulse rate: 97 bpm
